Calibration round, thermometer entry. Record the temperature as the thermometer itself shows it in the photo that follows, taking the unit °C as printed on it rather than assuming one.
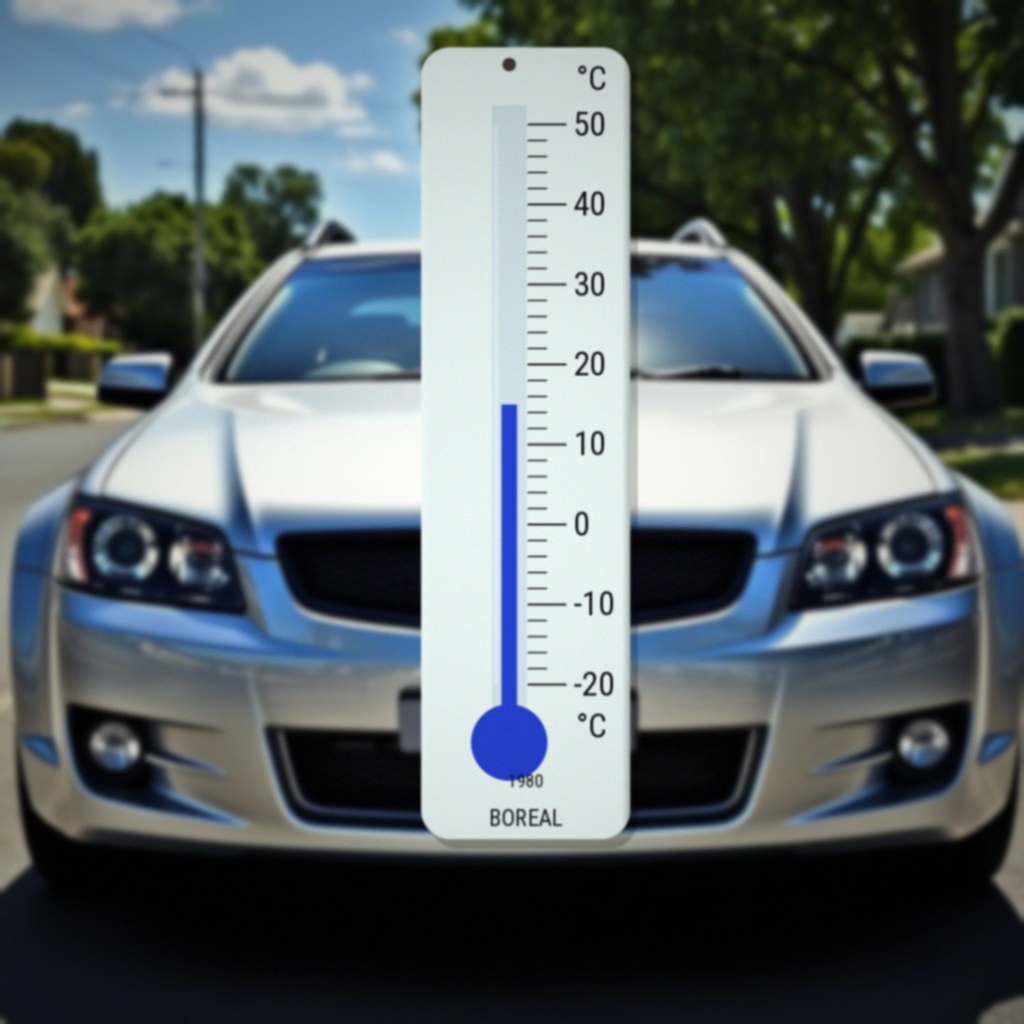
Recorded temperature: 15 °C
